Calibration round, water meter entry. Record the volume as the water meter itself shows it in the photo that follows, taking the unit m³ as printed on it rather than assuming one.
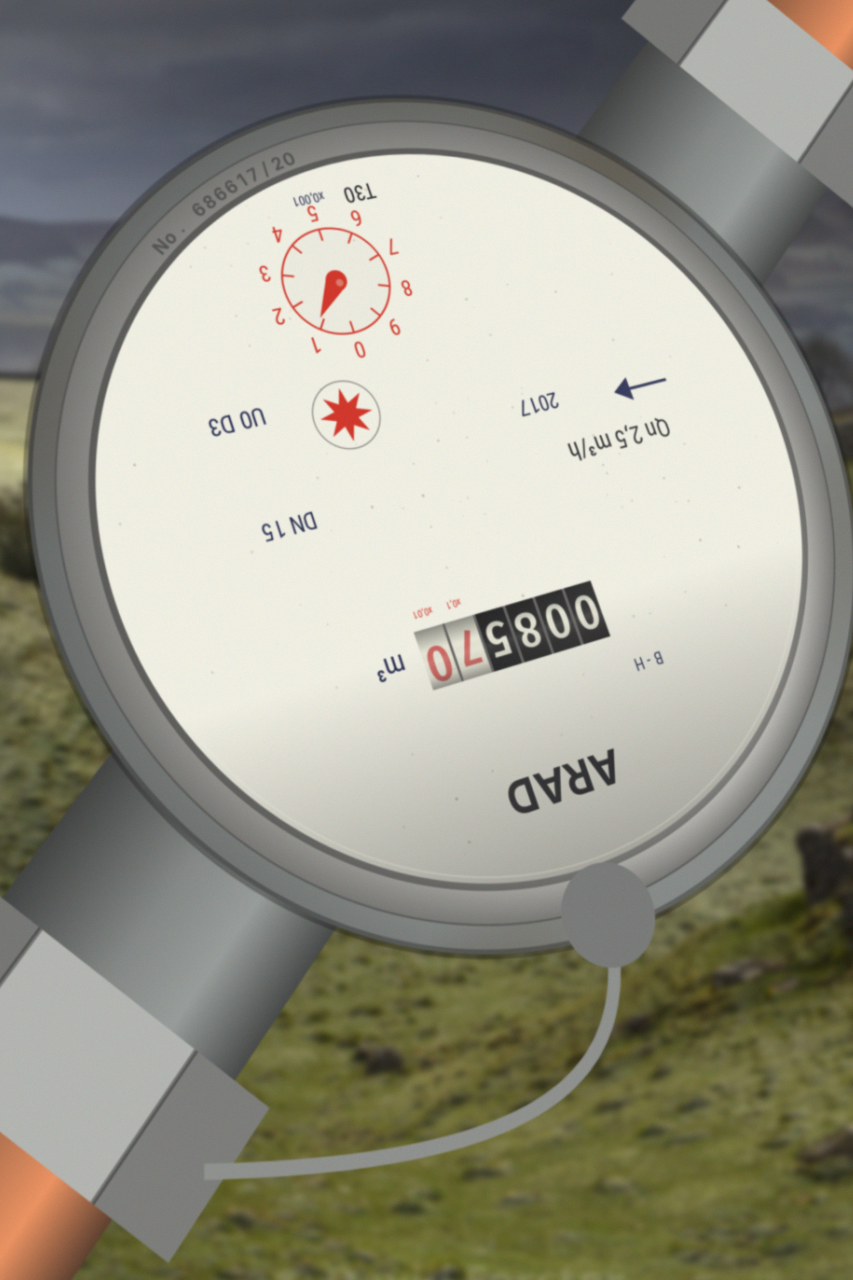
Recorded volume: 85.701 m³
